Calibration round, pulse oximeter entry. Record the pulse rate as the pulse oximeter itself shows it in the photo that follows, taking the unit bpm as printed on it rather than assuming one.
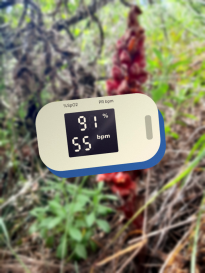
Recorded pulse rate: 55 bpm
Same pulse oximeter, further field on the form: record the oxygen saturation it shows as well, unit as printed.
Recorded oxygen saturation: 91 %
